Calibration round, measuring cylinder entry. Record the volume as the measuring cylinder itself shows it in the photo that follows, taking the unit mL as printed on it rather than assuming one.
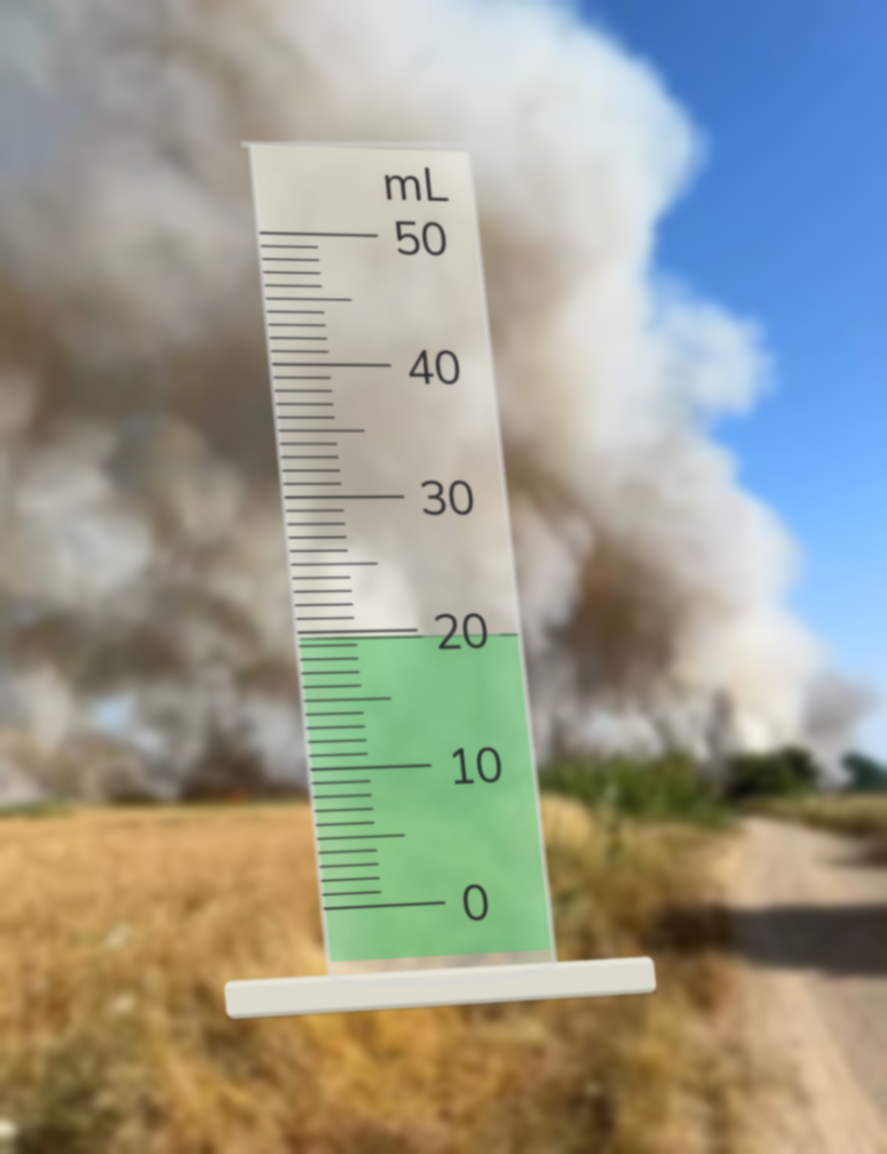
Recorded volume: 19.5 mL
